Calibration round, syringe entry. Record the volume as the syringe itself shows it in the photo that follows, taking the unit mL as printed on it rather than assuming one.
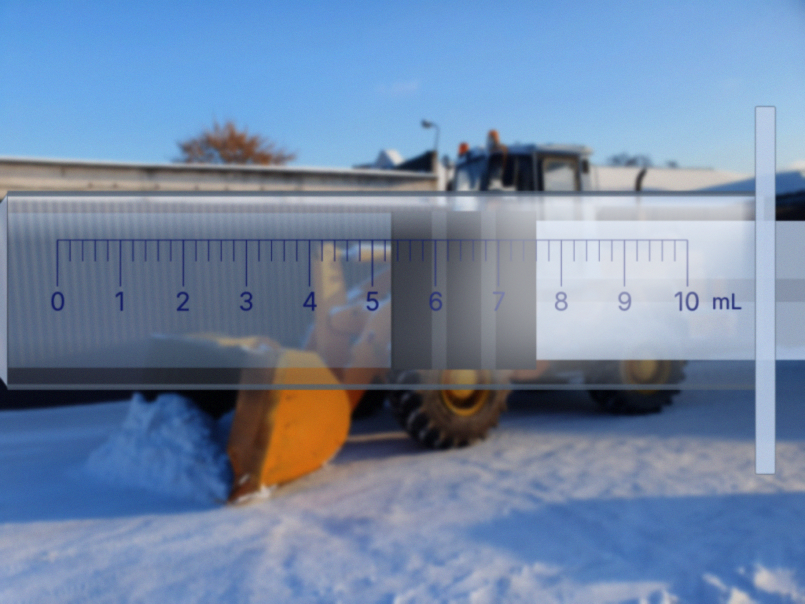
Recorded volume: 5.3 mL
